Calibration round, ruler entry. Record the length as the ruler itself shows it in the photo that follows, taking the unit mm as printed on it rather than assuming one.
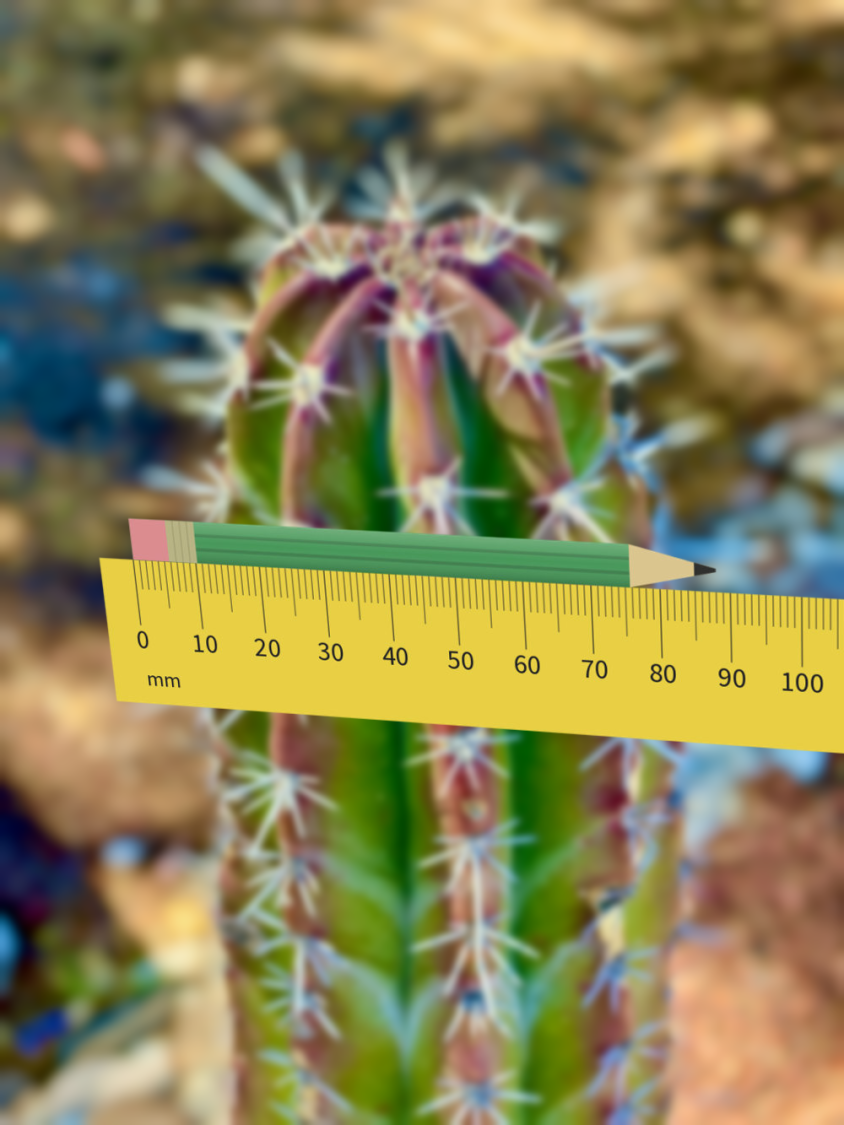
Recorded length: 88 mm
